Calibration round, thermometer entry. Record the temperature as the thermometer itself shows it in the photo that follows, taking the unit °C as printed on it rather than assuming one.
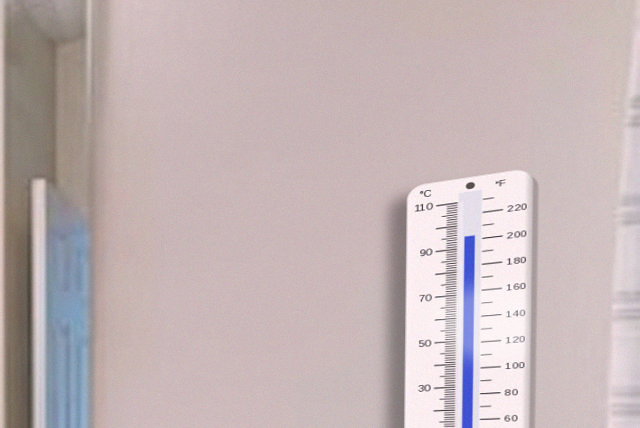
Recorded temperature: 95 °C
